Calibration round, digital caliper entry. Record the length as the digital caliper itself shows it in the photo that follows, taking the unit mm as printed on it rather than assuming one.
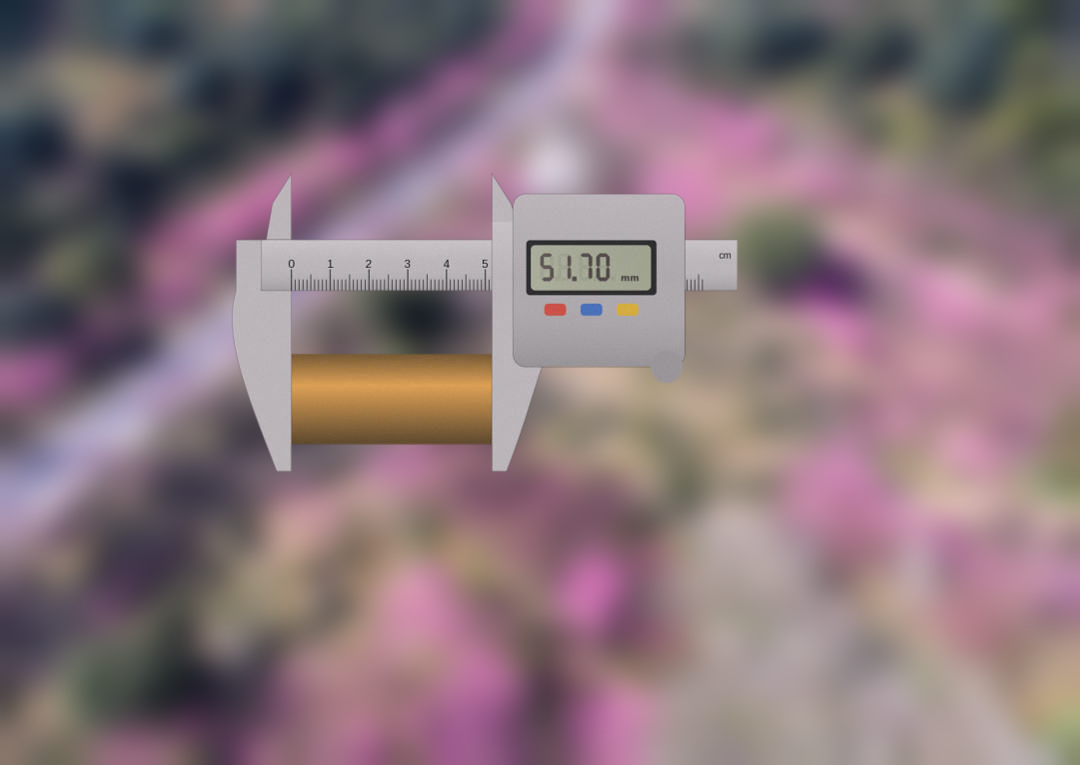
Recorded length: 51.70 mm
